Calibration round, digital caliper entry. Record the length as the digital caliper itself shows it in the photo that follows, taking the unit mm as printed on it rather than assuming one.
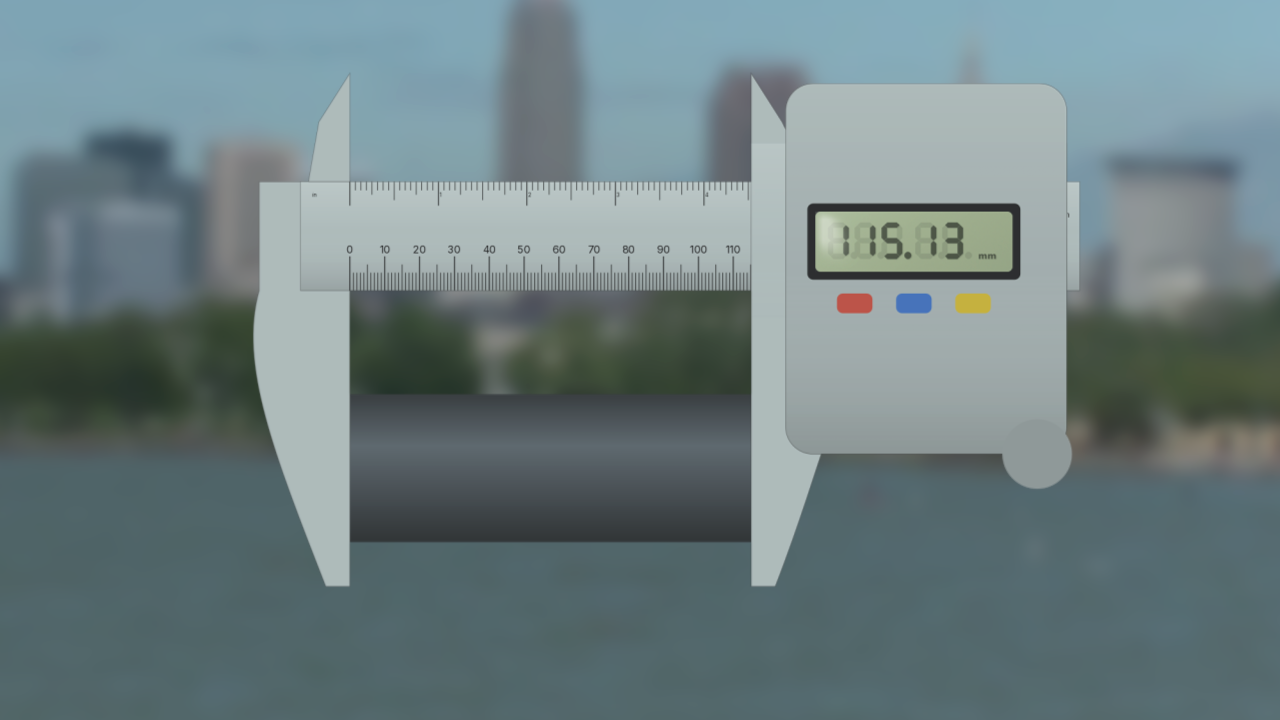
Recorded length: 115.13 mm
